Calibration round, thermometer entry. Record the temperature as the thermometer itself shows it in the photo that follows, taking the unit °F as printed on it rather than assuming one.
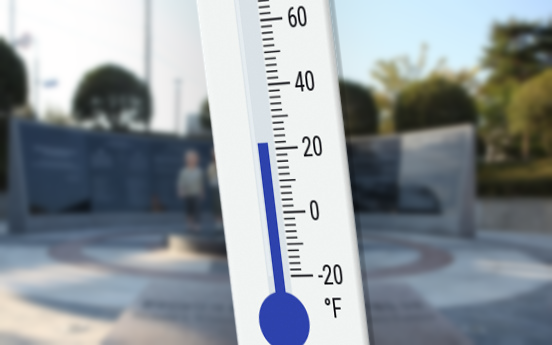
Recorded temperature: 22 °F
